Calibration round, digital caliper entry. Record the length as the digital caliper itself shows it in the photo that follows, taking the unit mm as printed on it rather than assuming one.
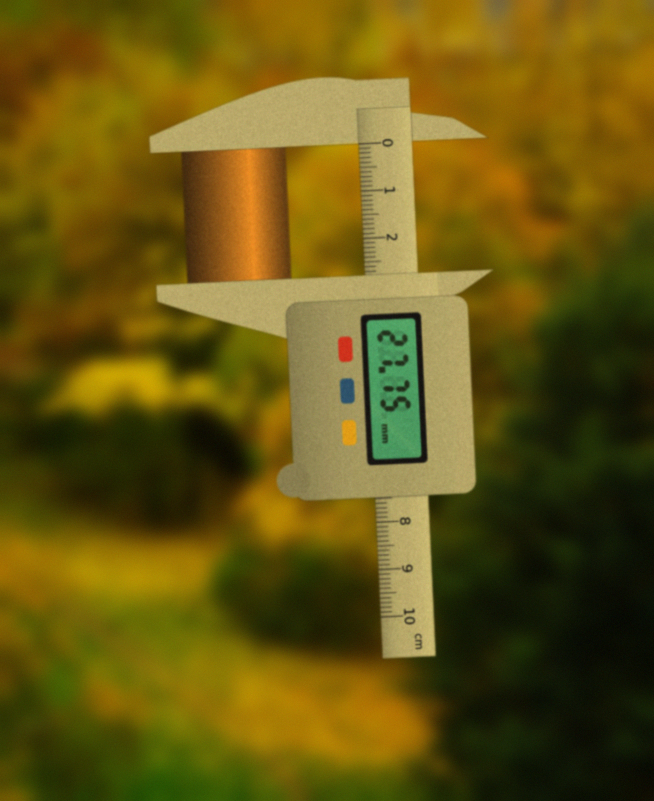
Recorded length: 27.75 mm
